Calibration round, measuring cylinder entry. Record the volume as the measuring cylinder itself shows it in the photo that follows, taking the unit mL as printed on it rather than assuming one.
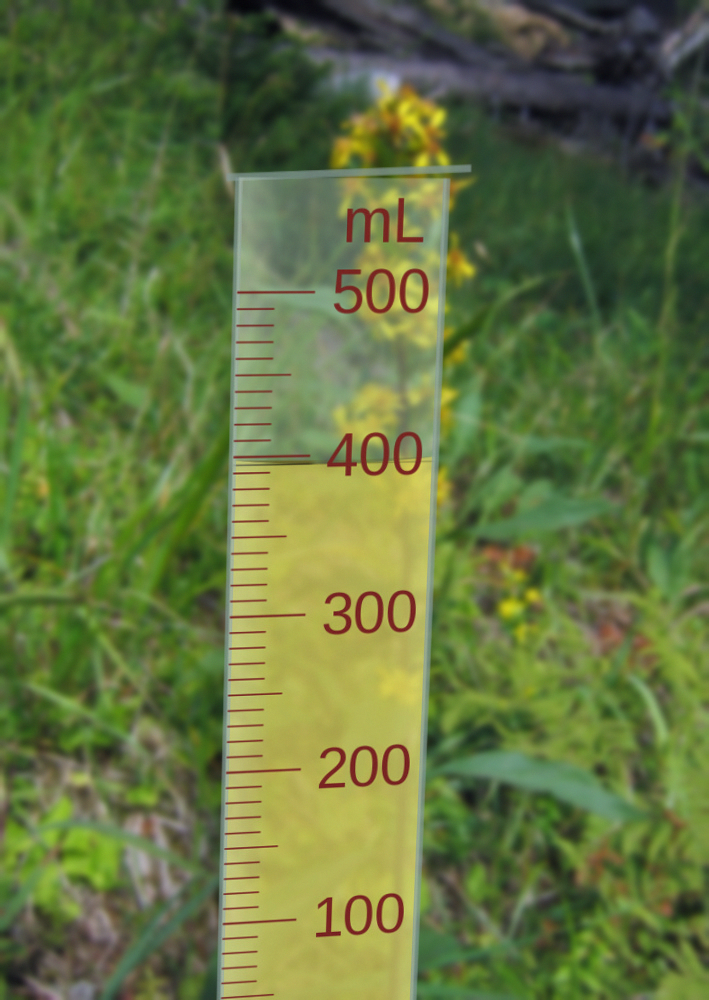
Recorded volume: 395 mL
